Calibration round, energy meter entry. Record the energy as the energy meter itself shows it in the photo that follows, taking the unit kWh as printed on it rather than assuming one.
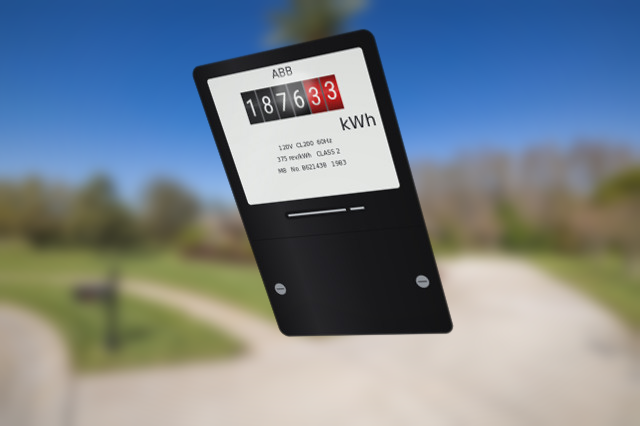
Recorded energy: 1876.33 kWh
